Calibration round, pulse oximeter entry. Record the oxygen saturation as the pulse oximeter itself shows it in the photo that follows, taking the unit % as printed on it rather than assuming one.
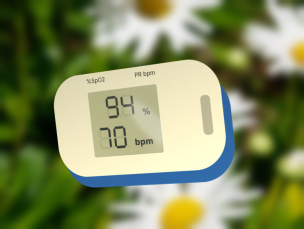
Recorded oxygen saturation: 94 %
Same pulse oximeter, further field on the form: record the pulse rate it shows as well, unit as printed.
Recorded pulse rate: 70 bpm
